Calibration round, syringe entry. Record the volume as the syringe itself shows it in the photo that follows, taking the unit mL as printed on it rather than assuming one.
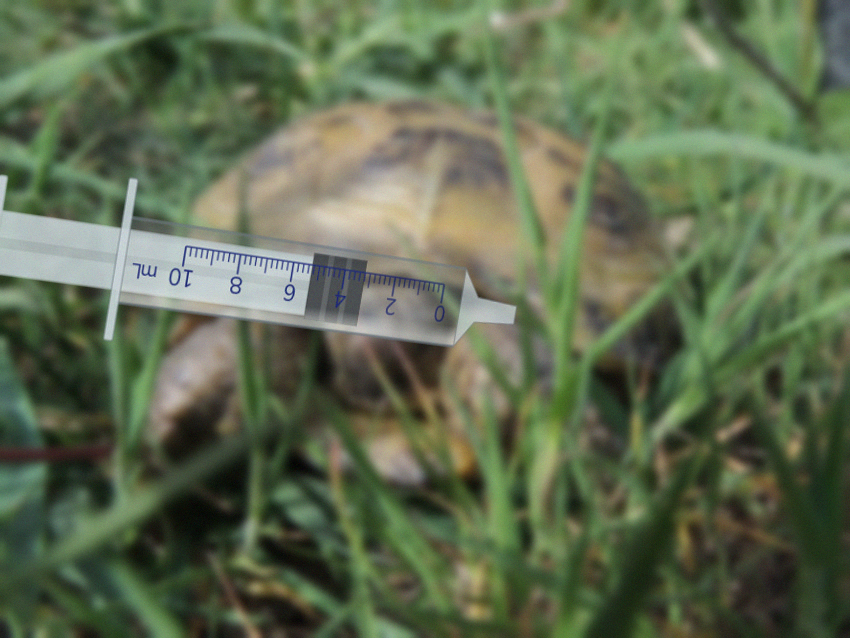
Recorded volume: 3.2 mL
